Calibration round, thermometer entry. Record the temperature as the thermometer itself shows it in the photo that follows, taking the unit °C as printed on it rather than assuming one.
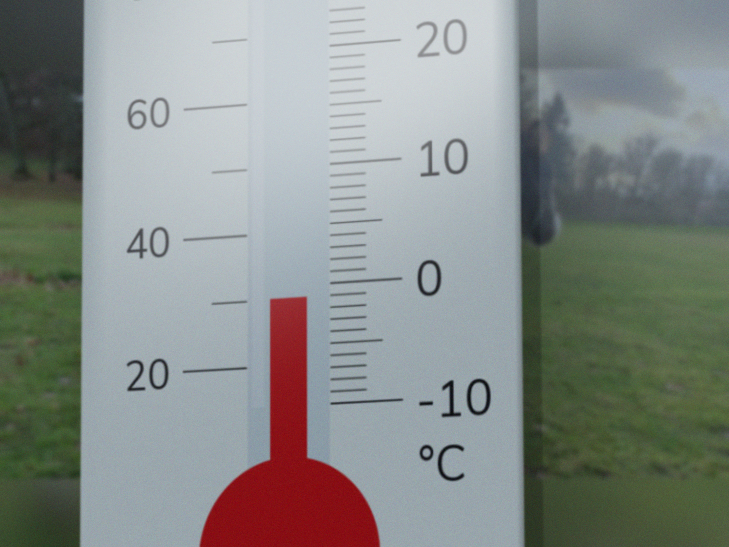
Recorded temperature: -1 °C
